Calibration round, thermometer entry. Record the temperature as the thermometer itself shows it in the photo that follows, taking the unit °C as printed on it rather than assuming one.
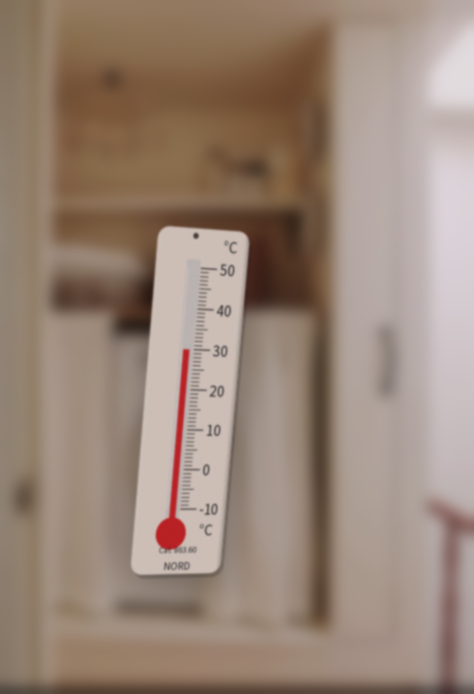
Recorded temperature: 30 °C
